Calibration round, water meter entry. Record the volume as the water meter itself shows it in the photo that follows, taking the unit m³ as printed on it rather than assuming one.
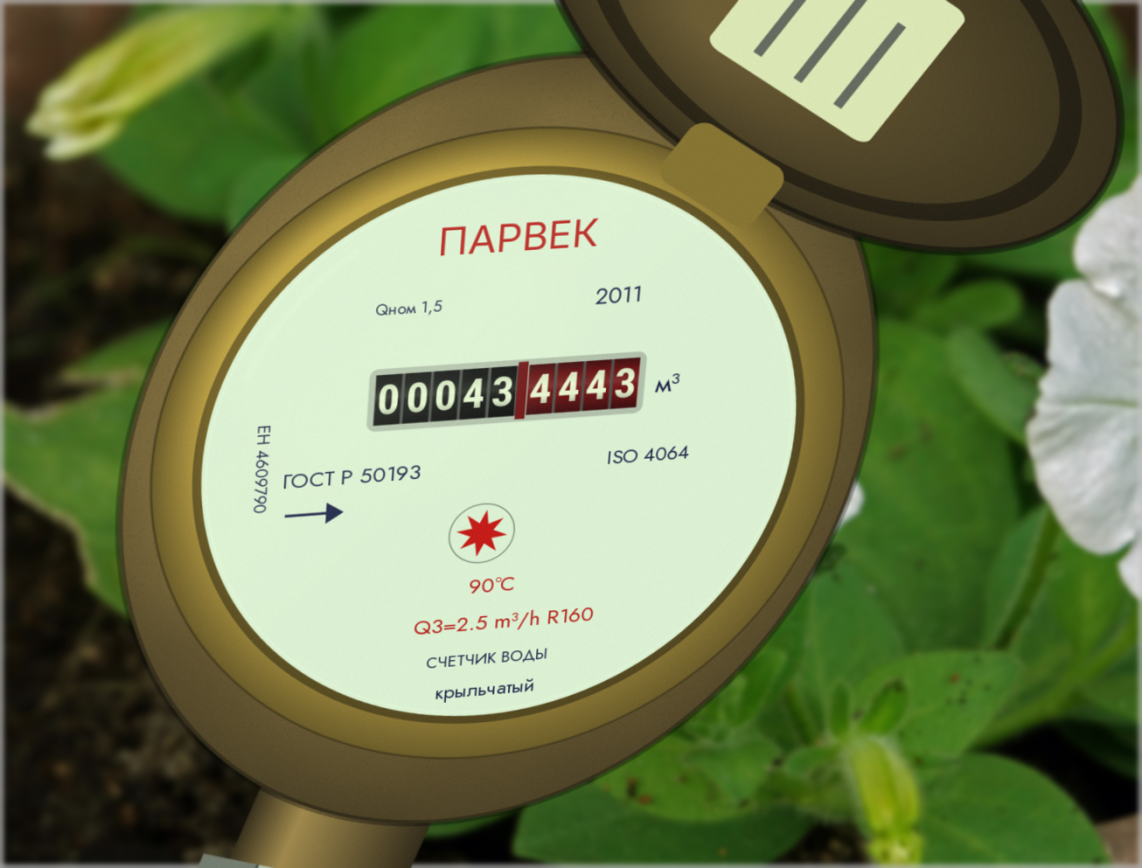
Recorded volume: 43.4443 m³
